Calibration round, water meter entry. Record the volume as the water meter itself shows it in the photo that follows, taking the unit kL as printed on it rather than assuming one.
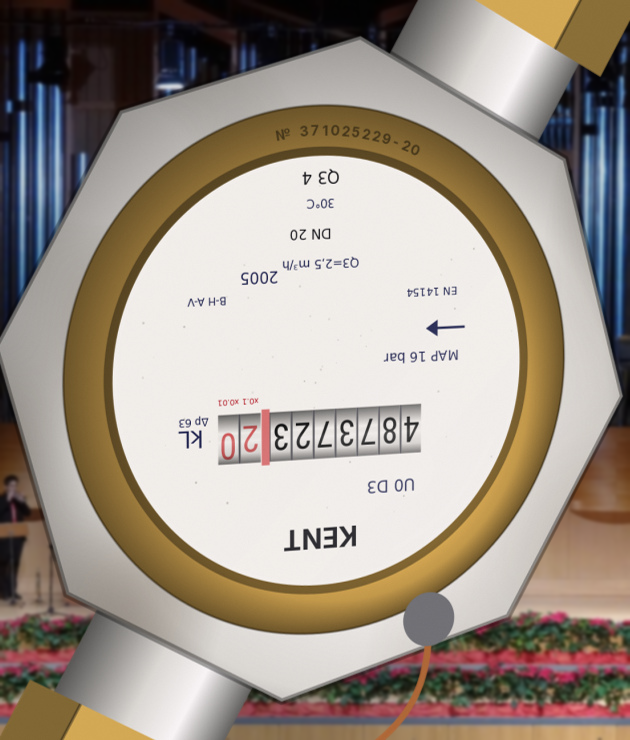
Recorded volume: 4873723.20 kL
